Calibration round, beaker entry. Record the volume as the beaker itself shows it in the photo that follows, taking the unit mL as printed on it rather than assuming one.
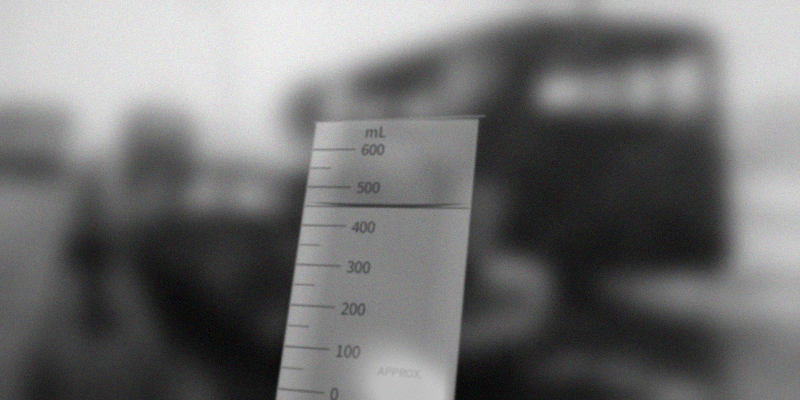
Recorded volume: 450 mL
